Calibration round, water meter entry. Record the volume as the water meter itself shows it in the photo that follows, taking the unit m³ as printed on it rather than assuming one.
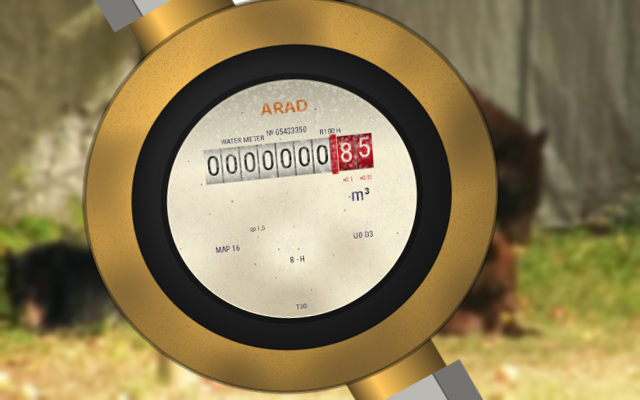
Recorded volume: 0.85 m³
